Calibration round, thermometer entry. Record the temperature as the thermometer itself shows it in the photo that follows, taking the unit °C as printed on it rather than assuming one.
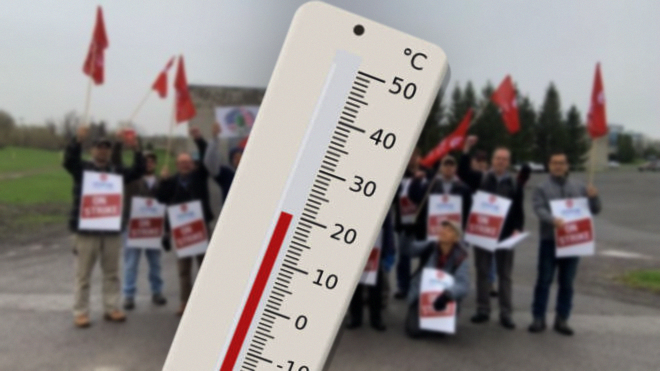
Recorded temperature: 20 °C
